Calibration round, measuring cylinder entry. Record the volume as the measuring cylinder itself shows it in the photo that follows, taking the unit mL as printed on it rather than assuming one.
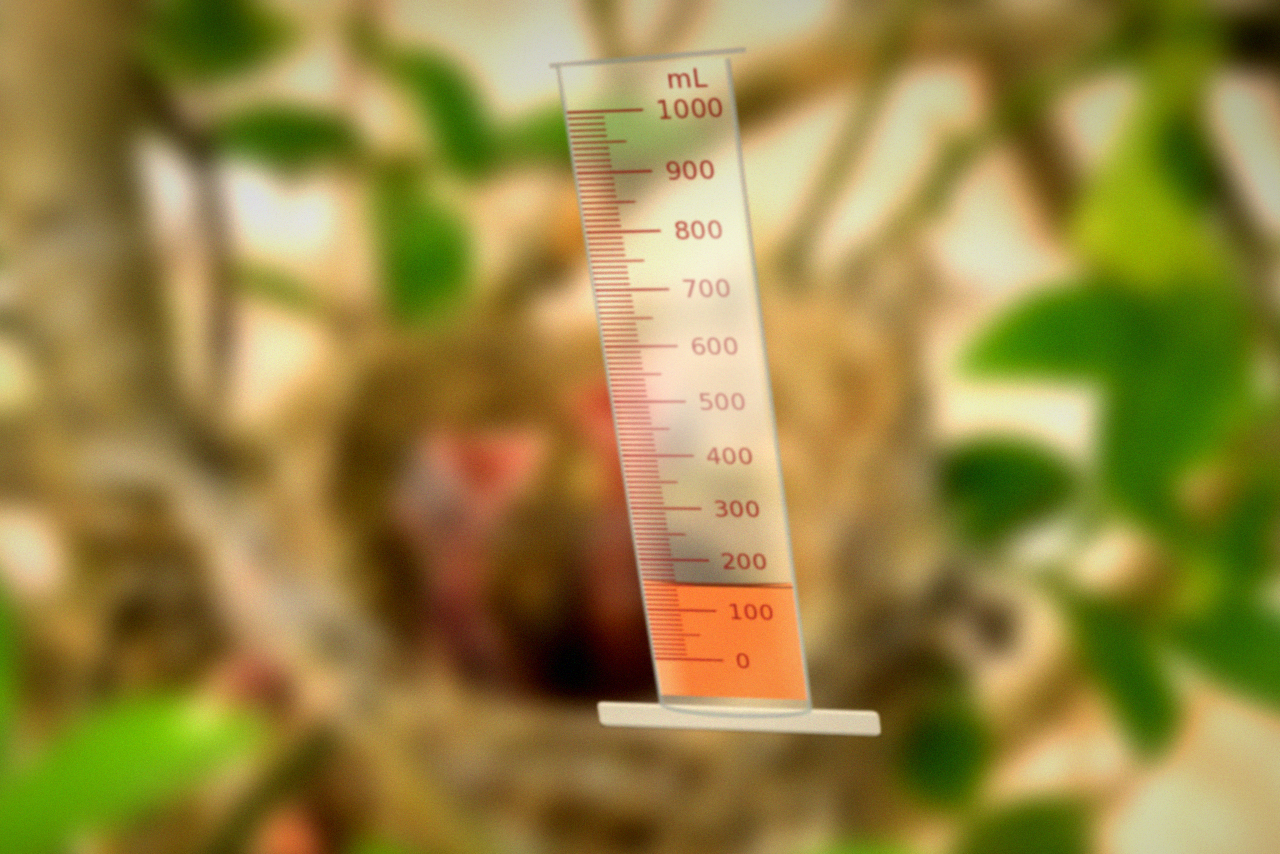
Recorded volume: 150 mL
